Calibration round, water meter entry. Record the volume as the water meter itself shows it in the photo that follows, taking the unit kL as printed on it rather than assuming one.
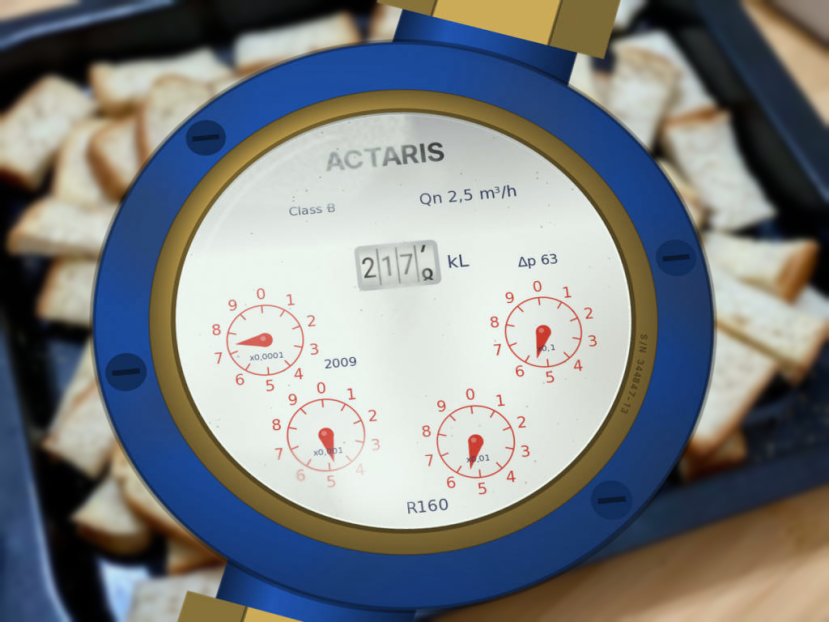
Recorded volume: 2177.5547 kL
